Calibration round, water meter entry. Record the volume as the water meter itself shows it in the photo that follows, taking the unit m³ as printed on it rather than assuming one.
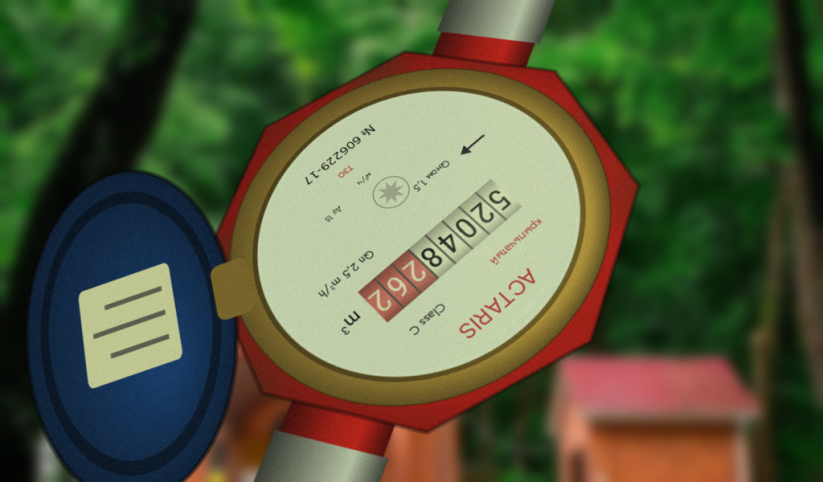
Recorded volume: 52048.262 m³
